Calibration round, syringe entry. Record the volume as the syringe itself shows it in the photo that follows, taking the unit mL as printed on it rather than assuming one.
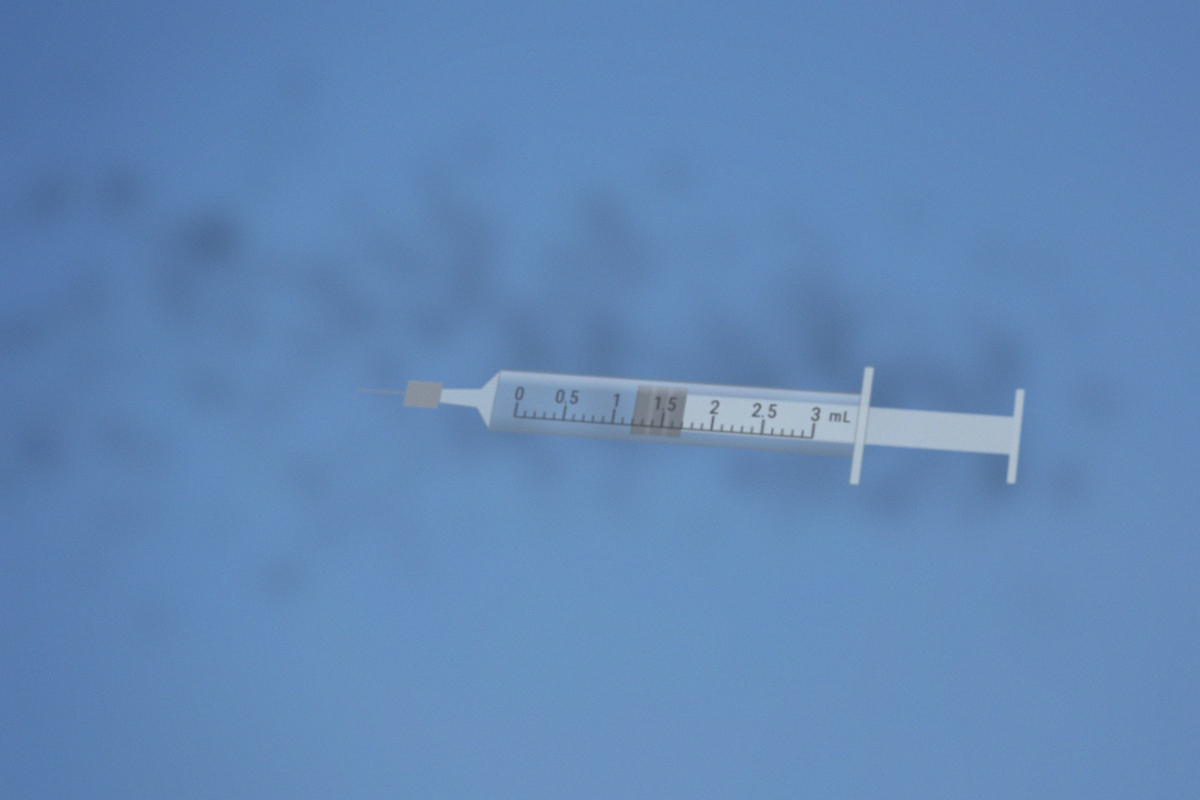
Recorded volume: 1.2 mL
